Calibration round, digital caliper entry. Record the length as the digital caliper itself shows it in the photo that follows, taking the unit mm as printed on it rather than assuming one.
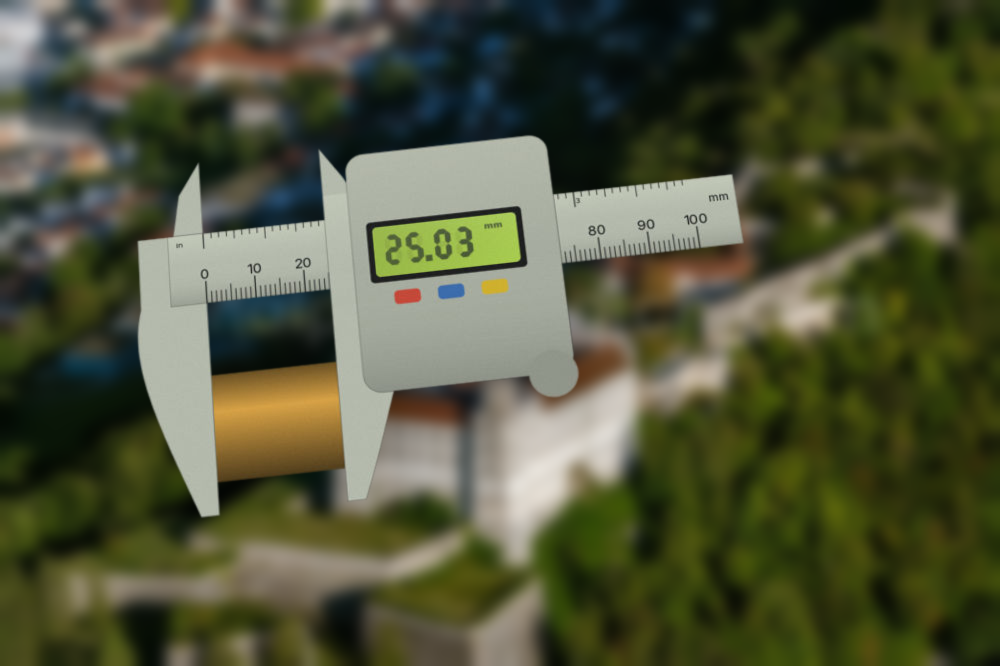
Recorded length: 25.03 mm
